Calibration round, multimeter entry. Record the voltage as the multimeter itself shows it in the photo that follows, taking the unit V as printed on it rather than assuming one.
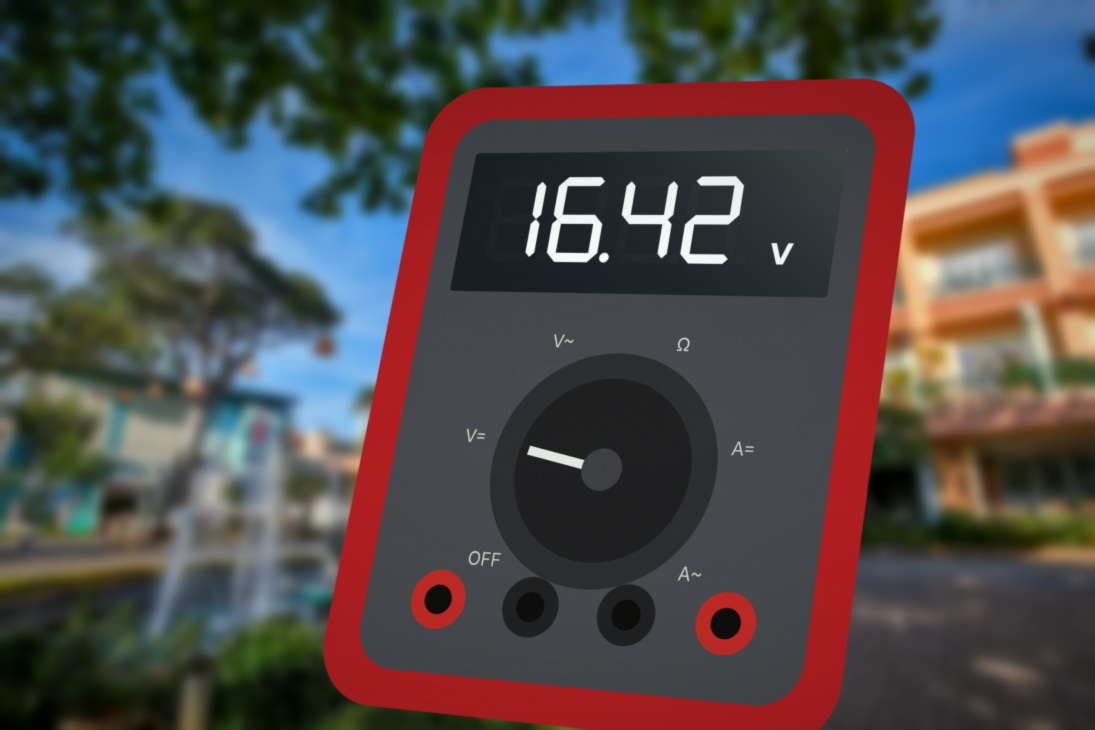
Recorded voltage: 16.42 V
